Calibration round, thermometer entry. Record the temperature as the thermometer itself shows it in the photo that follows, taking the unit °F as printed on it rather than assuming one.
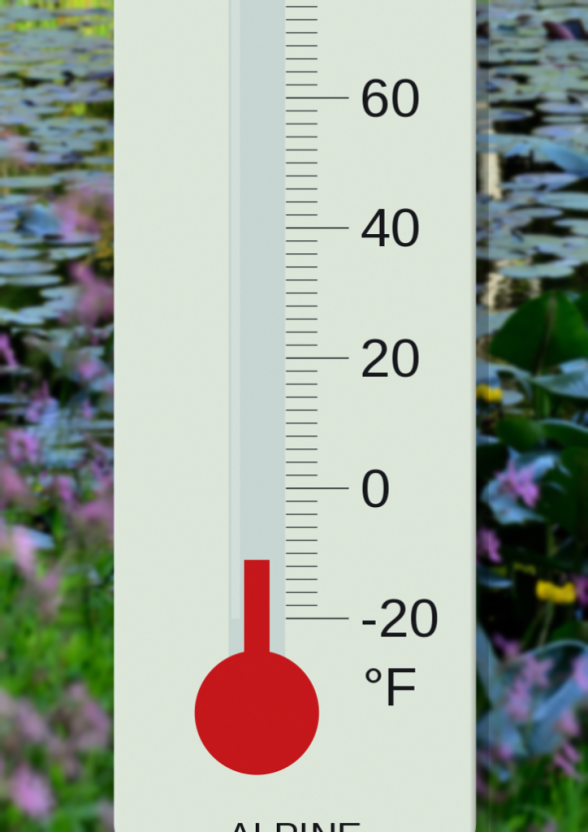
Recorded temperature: -11 °F
